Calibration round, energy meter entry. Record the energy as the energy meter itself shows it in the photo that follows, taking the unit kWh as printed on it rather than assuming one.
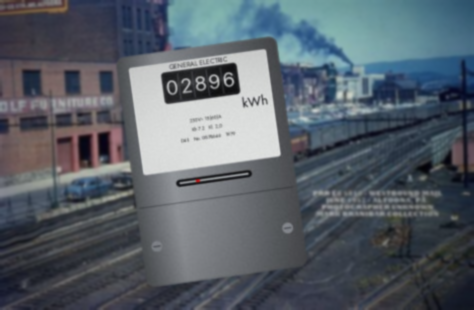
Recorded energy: 2896 kWh
